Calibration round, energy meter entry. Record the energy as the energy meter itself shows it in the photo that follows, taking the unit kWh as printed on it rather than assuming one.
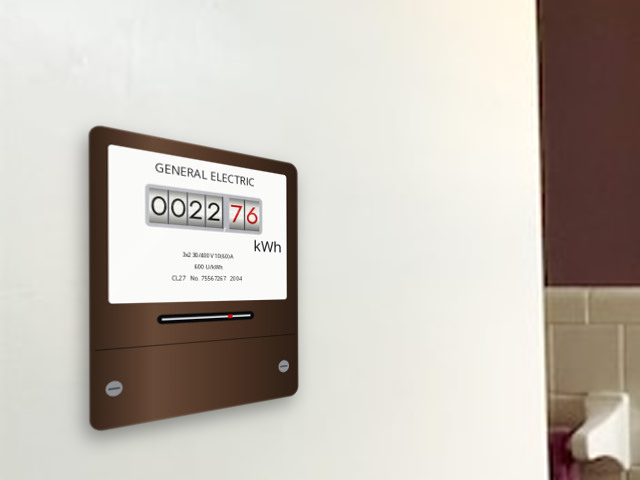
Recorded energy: 22.76 kWh
